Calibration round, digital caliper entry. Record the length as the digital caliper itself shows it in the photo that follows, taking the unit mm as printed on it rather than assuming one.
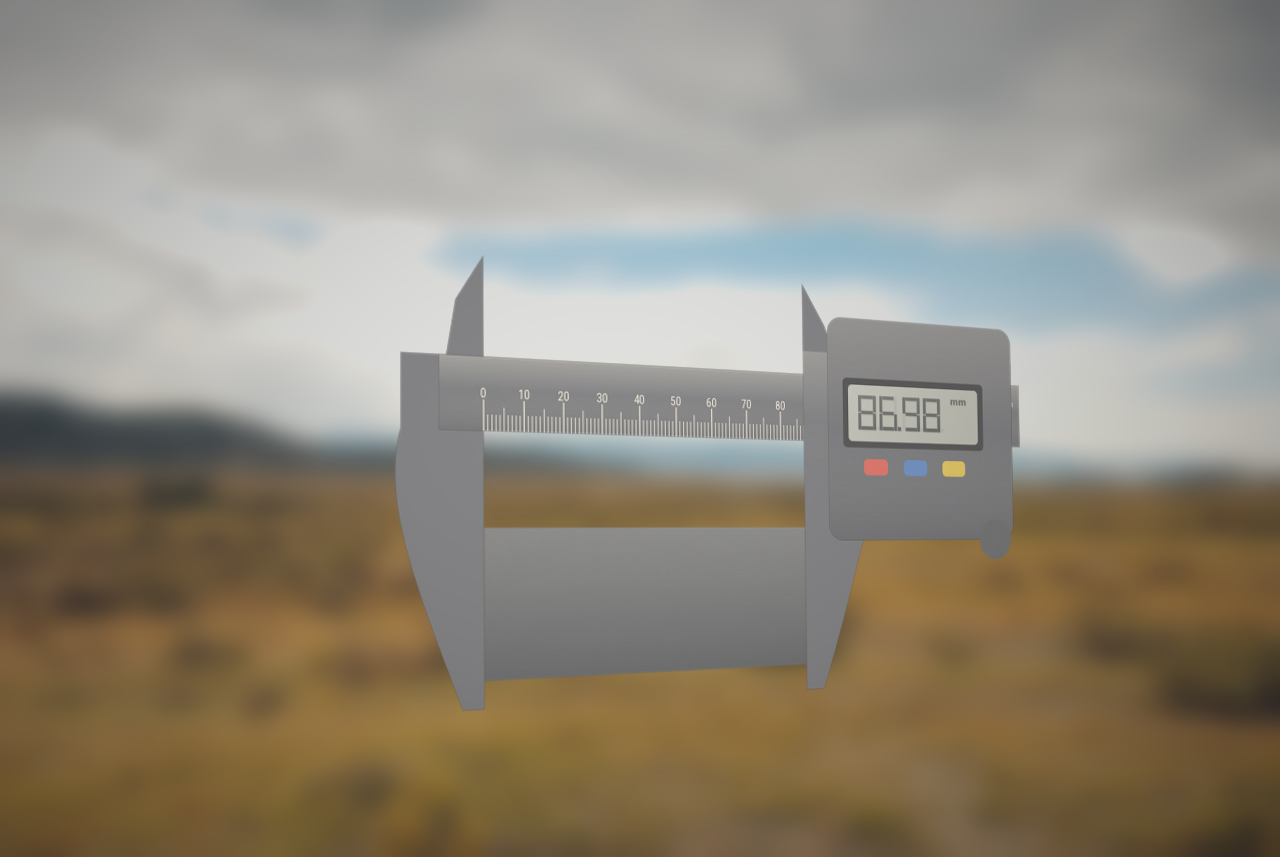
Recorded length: 86.98 mm
